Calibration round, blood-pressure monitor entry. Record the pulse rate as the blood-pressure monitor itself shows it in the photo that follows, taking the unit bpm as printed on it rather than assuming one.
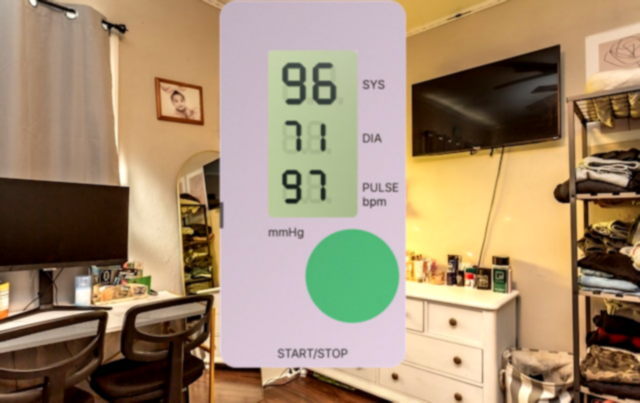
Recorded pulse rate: 97 bpm
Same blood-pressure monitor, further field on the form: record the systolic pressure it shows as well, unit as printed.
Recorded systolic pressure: 96 mmHg
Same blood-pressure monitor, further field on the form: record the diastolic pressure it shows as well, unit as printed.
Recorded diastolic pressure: 71 mmHg
